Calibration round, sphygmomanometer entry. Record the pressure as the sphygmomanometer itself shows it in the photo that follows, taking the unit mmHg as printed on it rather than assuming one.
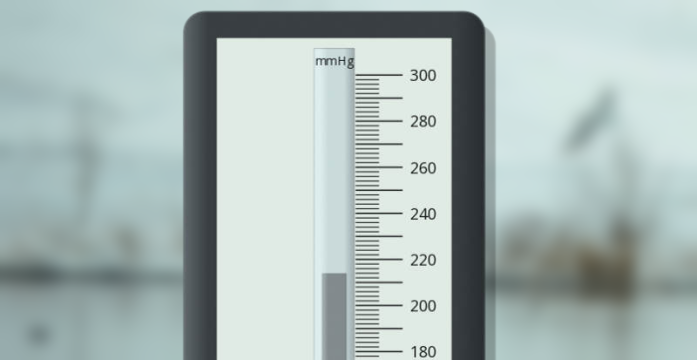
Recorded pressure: 214 mmHg
